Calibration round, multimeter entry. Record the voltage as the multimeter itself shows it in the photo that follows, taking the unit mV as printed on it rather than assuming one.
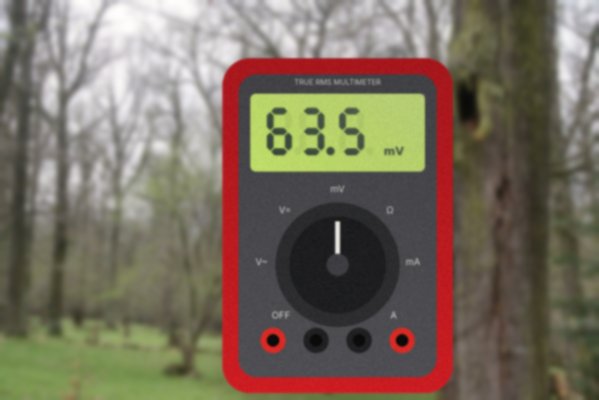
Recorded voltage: 63.5 mV
